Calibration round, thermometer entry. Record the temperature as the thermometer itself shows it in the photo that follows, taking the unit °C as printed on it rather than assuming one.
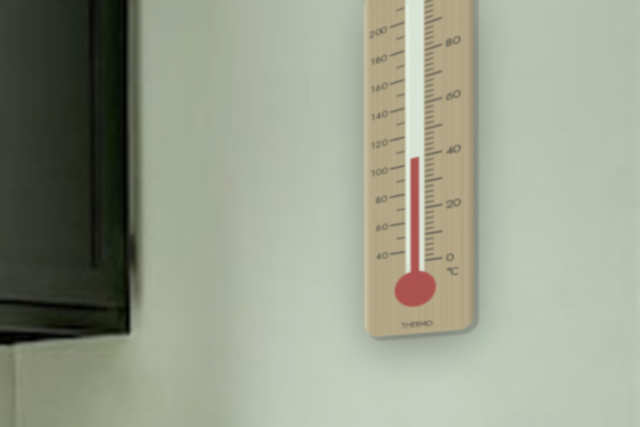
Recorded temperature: 40 °C
